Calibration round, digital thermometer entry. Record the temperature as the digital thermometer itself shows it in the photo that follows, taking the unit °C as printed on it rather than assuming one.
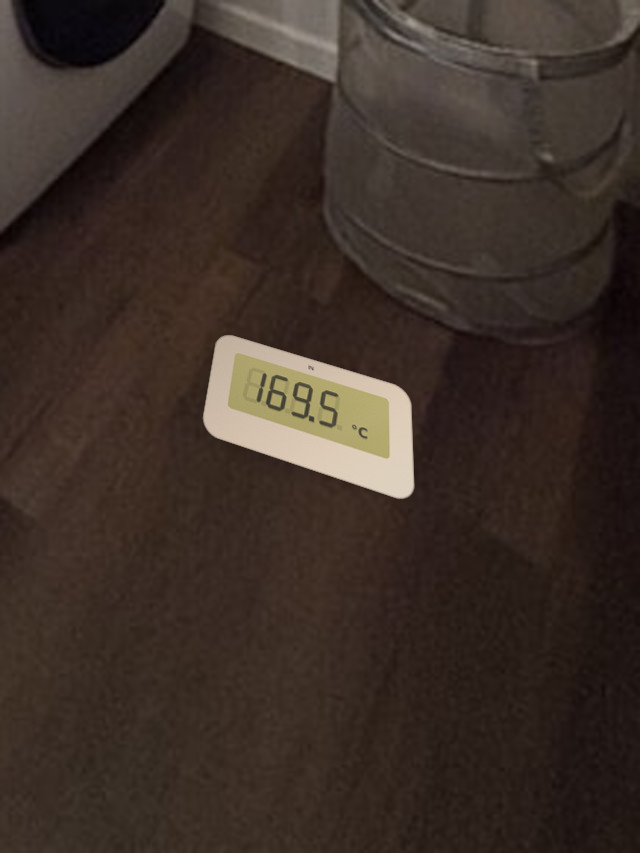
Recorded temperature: 169.5 °C
